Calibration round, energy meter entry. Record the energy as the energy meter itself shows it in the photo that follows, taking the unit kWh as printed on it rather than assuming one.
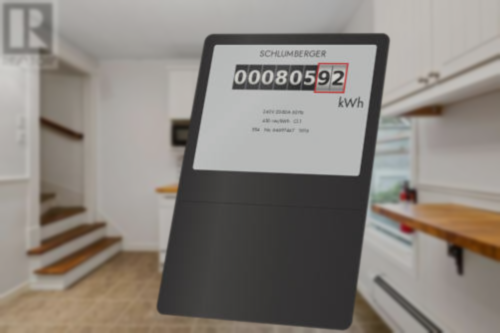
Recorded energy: 805.92 kWh
